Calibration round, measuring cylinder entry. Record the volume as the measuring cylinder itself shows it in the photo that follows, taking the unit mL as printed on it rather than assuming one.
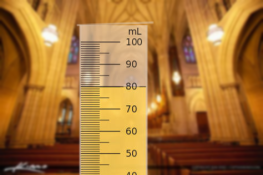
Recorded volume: 80 mL
